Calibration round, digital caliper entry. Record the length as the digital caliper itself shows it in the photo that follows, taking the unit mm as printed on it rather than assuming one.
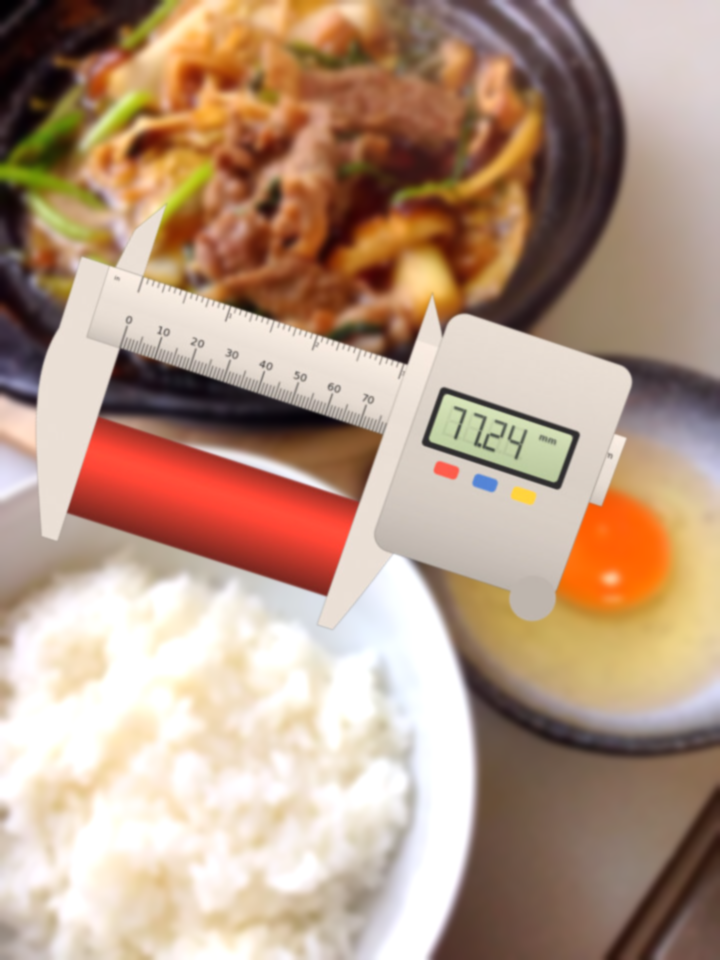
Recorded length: 77.24 mm
